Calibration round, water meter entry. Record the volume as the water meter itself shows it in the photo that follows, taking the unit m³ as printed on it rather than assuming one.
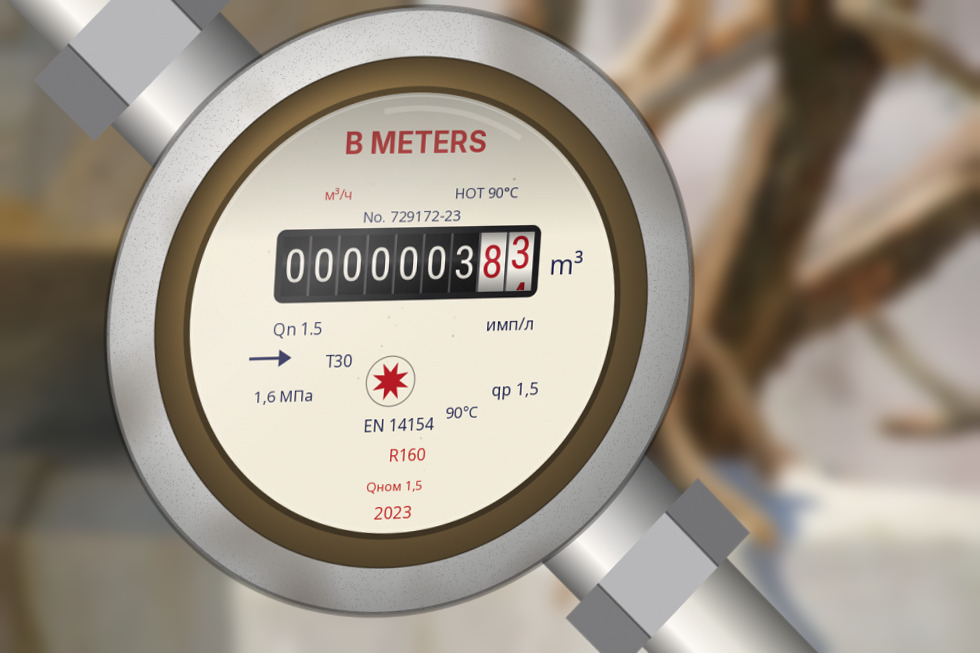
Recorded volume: 3.83 m³
